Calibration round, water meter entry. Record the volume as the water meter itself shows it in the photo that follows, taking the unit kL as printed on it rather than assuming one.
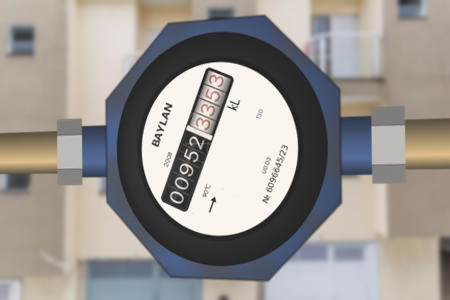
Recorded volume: 952.3353 kL
